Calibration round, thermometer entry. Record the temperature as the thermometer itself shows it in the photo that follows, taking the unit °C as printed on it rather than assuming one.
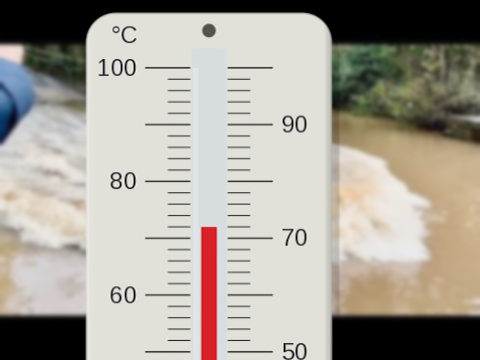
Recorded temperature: 72 °C
